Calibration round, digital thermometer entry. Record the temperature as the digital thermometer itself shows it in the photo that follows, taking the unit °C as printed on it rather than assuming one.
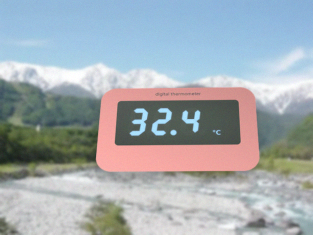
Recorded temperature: 32.4 °C
